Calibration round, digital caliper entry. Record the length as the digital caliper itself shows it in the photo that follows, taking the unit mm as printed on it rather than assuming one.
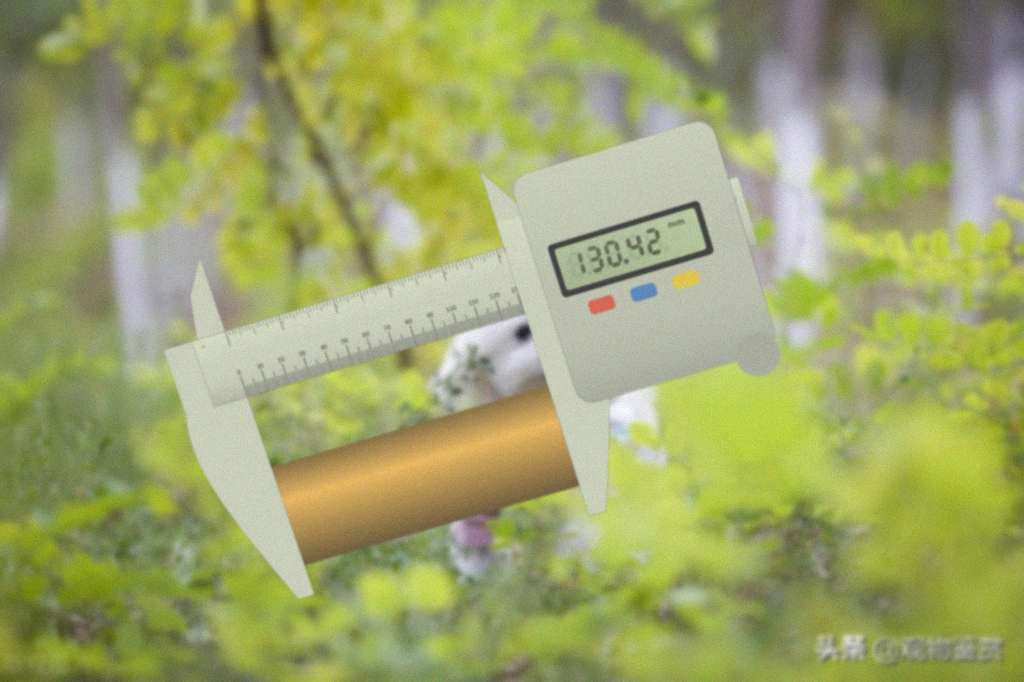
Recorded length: 130.42 mm
